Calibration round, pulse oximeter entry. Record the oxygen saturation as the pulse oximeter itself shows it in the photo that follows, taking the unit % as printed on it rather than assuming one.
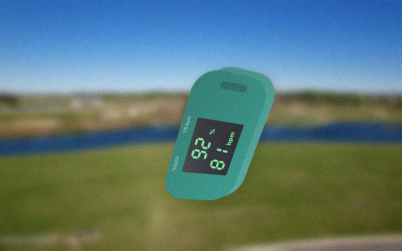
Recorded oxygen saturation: 92 %
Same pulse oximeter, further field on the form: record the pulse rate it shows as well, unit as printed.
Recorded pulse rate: 81 bpm
